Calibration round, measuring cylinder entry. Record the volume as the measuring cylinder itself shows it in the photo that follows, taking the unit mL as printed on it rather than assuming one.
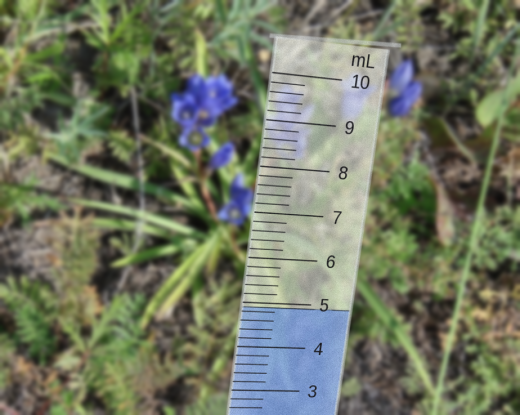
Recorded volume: 4.9 mL
